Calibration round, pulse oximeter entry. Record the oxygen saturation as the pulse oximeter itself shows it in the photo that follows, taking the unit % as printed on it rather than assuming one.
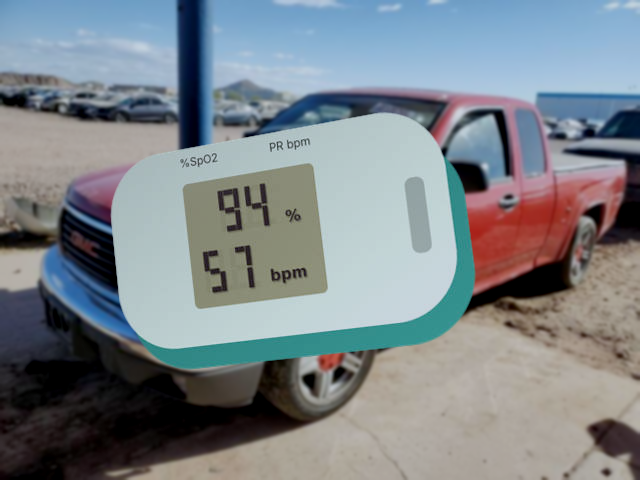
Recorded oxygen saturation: 94 %
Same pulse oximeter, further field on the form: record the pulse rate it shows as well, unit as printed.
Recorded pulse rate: 57 bpm
